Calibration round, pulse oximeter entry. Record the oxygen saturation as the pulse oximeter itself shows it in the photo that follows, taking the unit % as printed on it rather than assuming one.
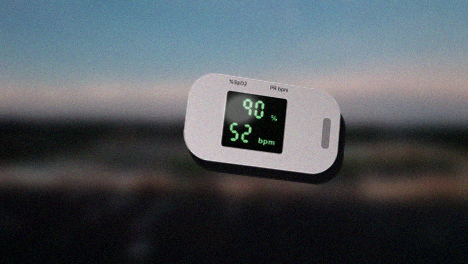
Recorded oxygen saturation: 90 %
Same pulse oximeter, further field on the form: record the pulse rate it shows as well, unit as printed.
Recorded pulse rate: 52 bpm
